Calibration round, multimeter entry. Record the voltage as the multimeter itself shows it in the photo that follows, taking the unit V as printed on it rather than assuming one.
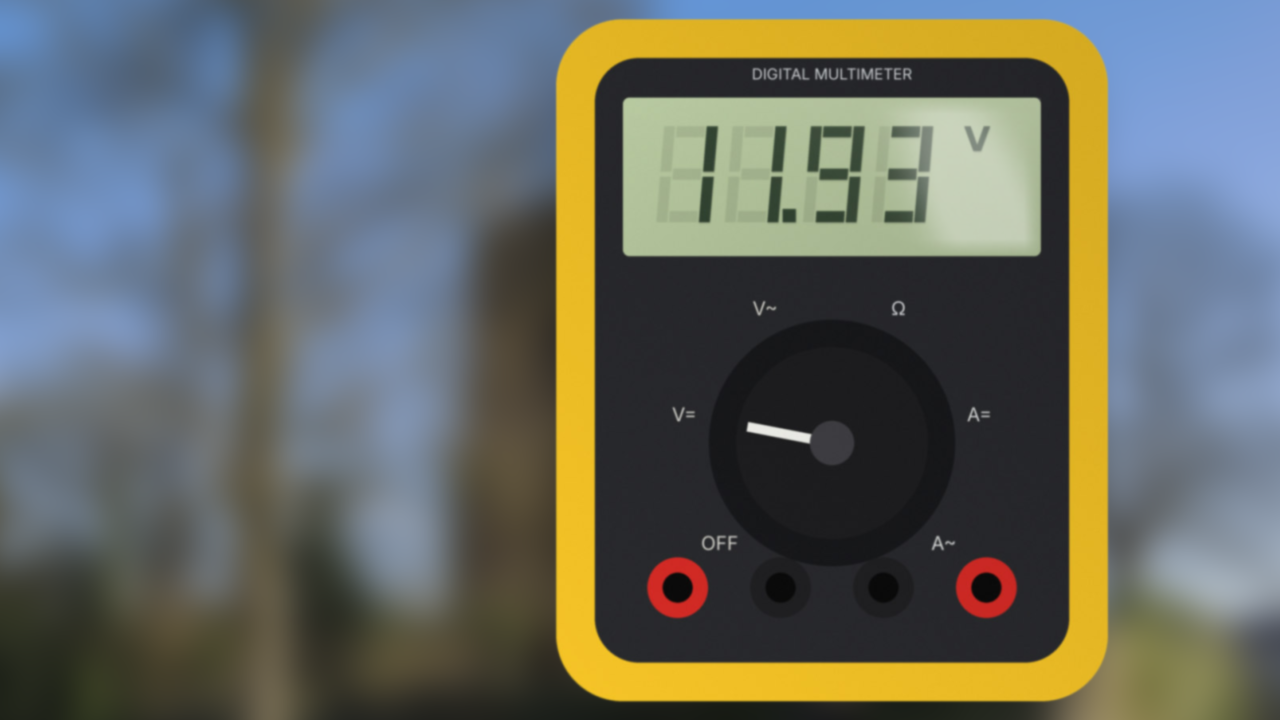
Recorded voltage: 11.93 V
